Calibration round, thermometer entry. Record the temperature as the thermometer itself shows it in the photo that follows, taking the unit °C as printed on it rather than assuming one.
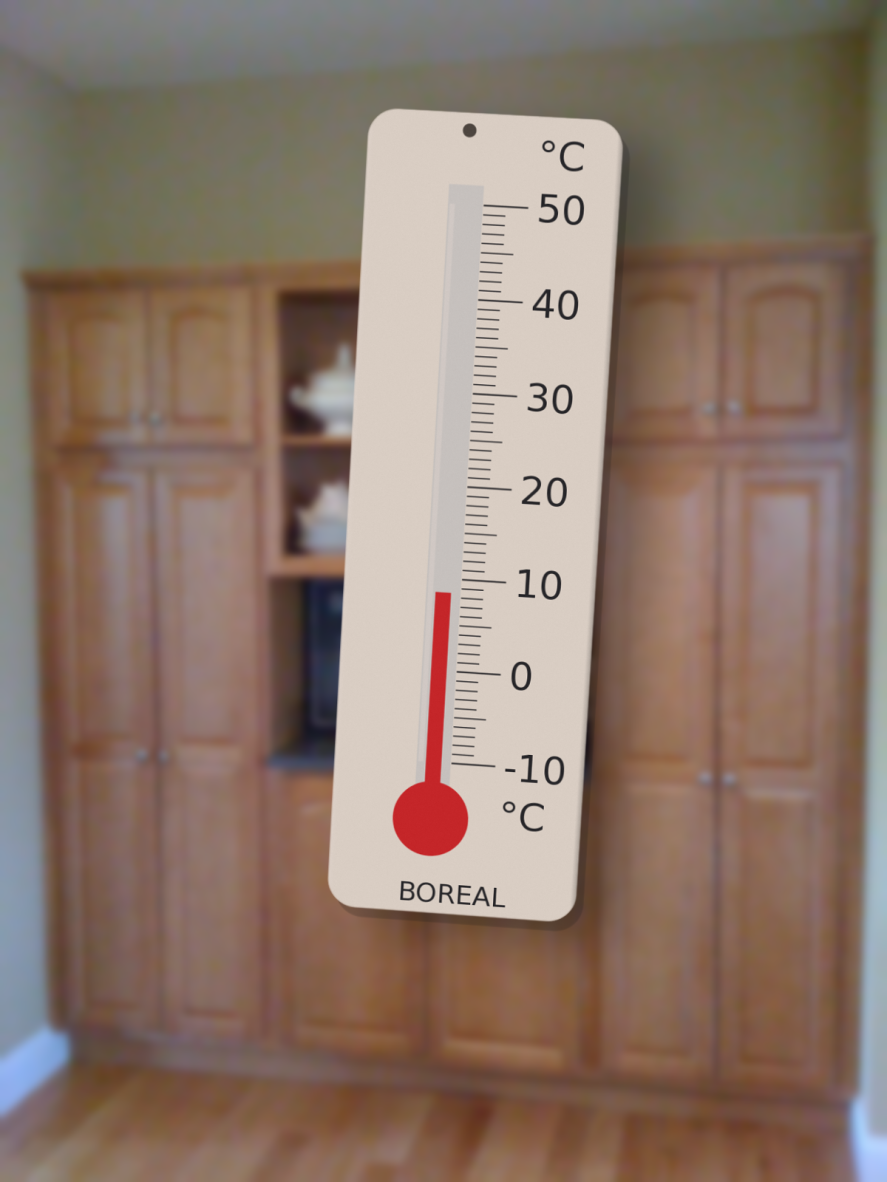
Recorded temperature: 8.5 °C
